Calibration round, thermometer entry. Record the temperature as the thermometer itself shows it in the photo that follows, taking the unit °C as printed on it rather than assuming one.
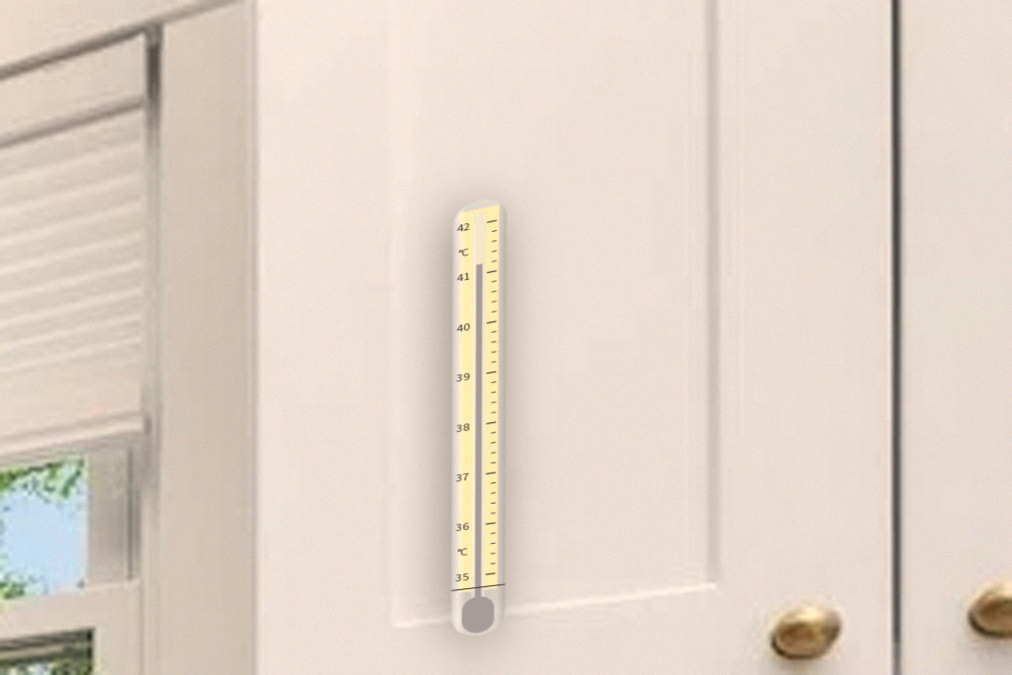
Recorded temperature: 41.2 °C
